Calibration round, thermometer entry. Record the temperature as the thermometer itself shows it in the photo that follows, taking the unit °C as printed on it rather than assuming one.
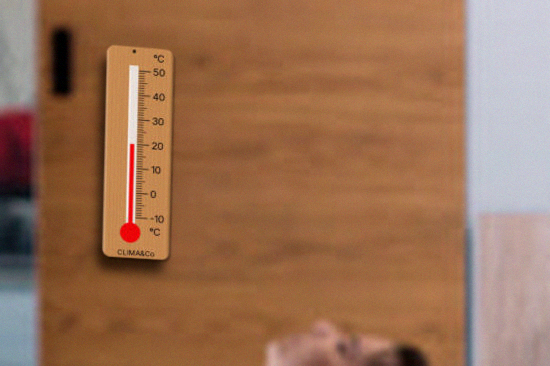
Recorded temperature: 20 °C
